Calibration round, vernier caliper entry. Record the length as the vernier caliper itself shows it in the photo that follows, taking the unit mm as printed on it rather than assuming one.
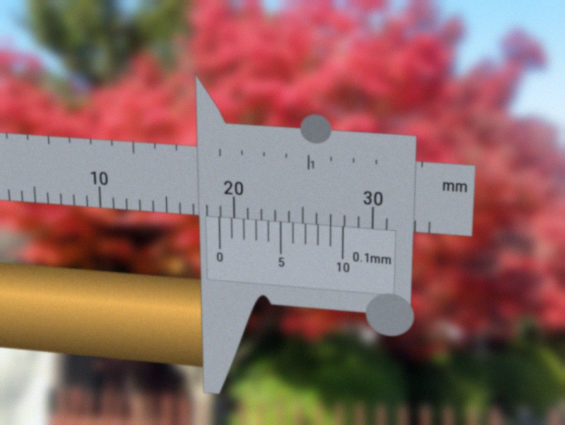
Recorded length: 18.9 mm
